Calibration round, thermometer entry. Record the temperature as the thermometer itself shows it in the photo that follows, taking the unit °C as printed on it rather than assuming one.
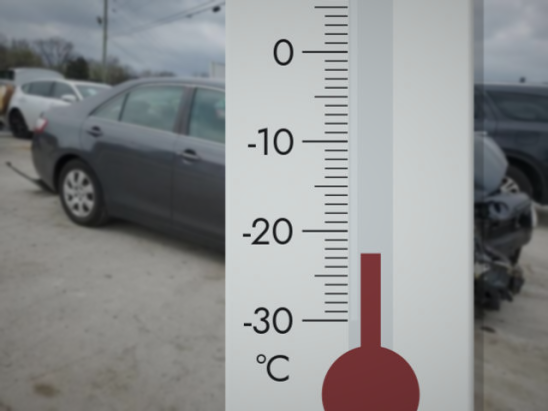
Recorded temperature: -22.5 °C
